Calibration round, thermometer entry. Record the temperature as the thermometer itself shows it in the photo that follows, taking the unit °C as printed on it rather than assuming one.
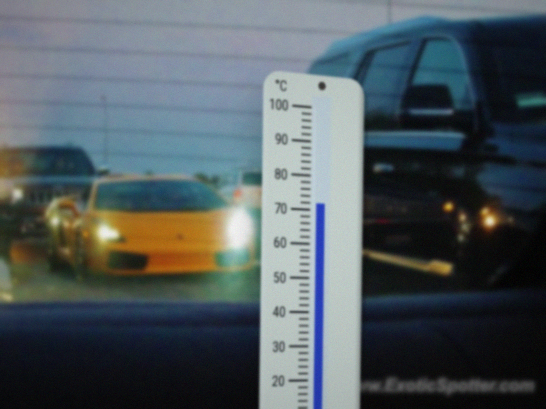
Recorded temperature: 72 °C
